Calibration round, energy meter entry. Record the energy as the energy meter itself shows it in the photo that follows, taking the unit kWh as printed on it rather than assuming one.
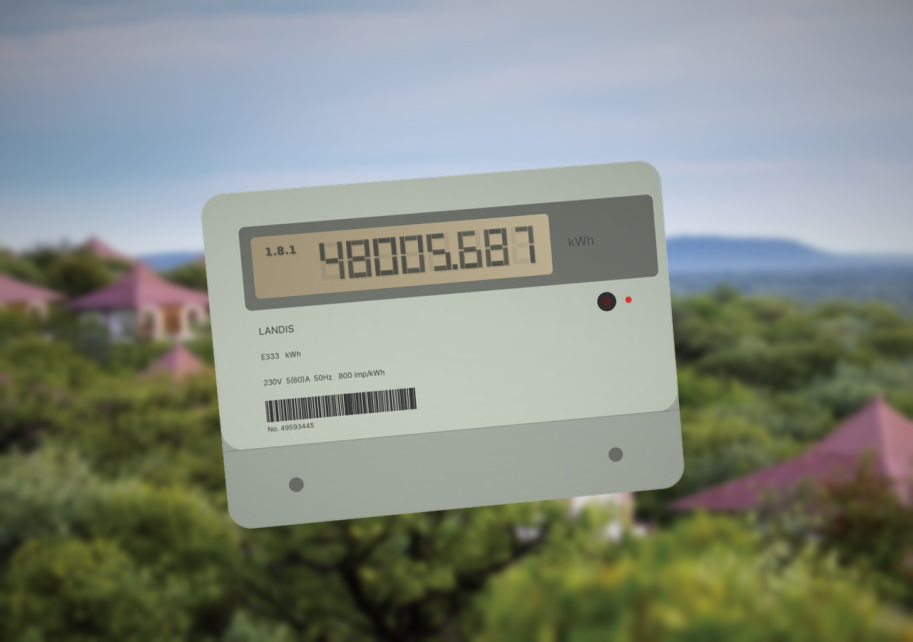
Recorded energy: 48005.687 kWh
